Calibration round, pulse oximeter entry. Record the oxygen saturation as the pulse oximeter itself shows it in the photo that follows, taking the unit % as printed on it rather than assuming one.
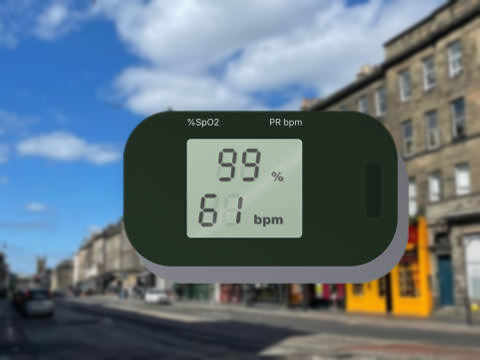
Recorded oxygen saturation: 99 %
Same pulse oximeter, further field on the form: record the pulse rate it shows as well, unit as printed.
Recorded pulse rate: 61 bpm
